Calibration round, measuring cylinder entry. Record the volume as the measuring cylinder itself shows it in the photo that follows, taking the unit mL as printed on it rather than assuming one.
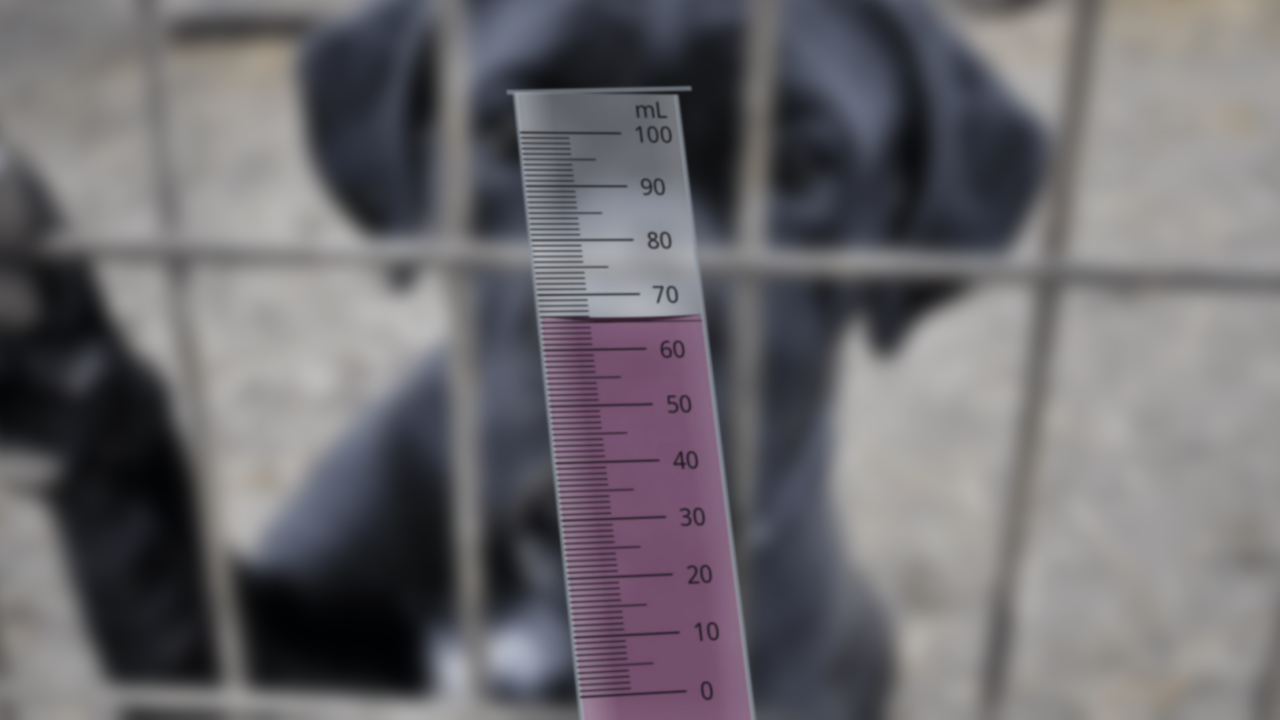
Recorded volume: 65 mL
